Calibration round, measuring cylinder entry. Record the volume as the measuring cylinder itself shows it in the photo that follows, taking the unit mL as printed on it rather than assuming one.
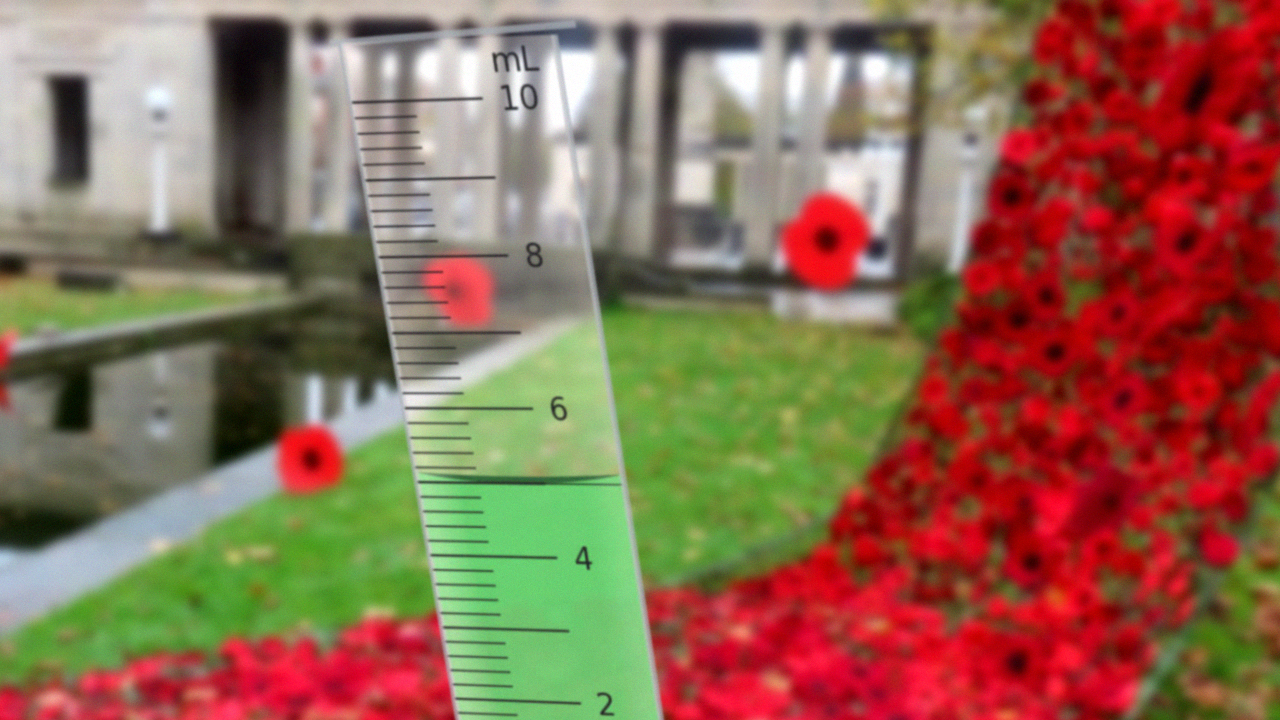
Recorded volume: 5 mL
